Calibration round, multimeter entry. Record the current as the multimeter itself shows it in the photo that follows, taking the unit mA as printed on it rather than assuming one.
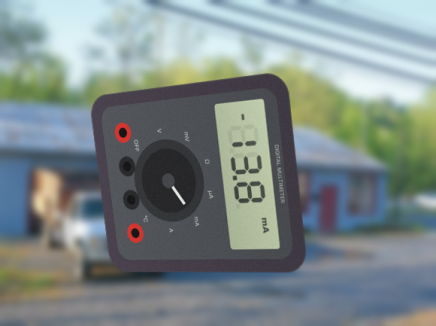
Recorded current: -13.8 mA
